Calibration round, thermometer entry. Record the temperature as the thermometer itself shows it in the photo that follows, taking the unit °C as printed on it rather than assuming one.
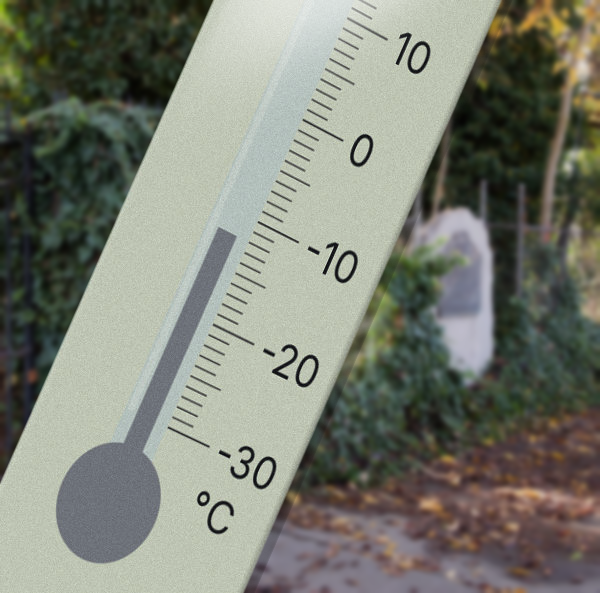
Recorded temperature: -12 °C
